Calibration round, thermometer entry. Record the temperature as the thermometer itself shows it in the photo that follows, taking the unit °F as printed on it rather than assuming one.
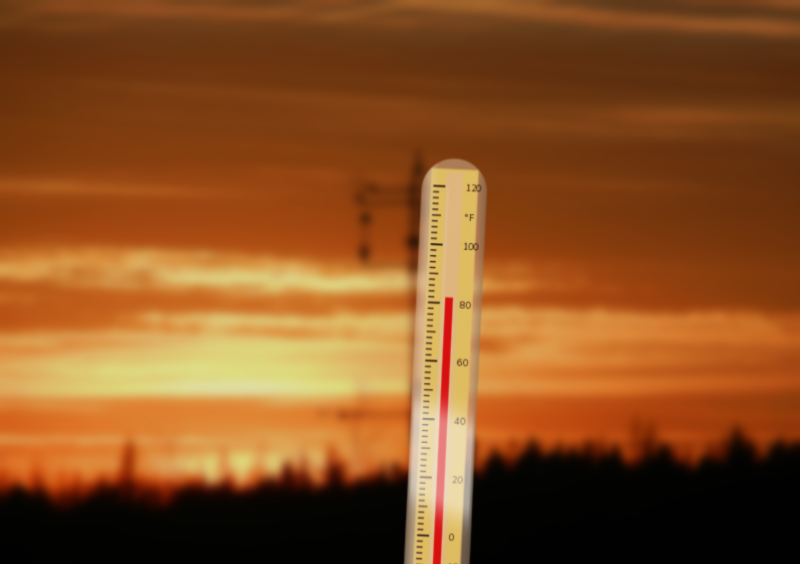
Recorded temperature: 82 °F
